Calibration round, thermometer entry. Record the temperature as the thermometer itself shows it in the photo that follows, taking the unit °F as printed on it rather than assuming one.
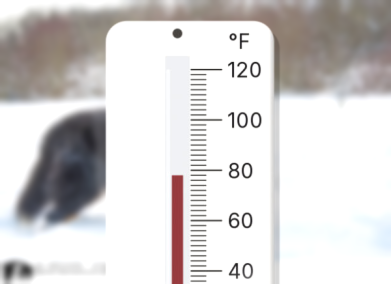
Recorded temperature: 78 °F
